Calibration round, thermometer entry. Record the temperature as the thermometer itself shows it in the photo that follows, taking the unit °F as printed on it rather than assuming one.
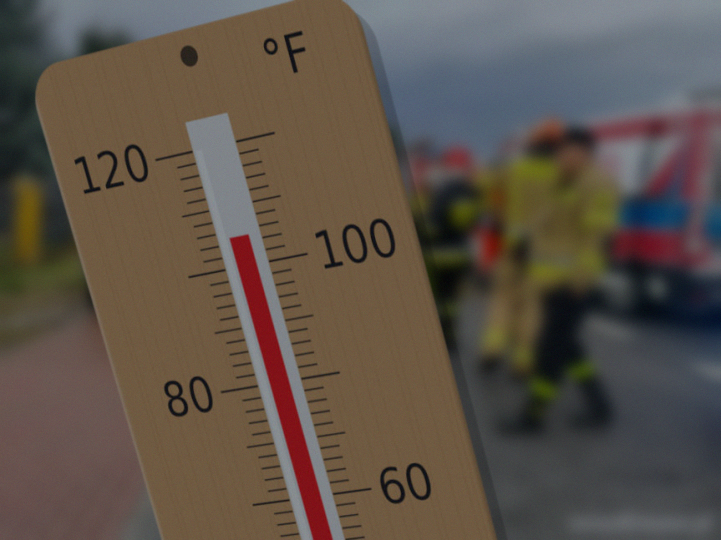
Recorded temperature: 105 °F
